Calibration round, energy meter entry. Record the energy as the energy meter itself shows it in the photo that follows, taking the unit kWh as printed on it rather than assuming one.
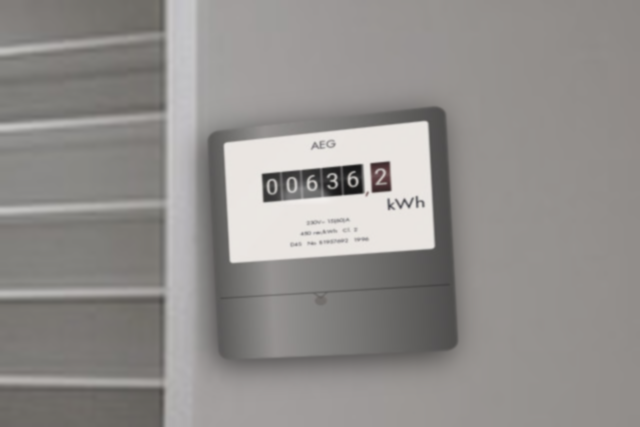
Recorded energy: 636.2 kWh
